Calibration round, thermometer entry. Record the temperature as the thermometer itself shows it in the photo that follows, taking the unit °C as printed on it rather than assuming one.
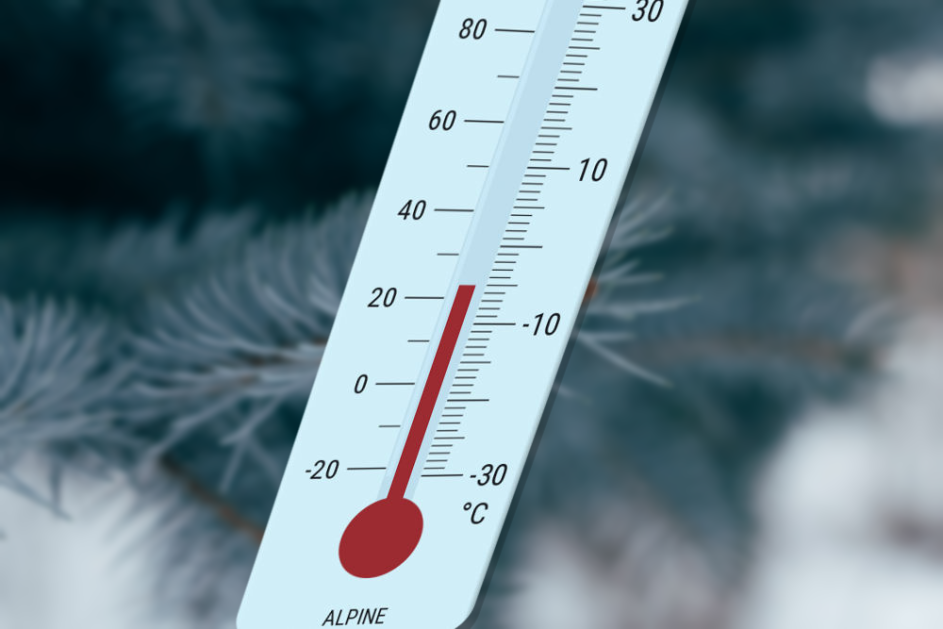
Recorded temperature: -5 °C
